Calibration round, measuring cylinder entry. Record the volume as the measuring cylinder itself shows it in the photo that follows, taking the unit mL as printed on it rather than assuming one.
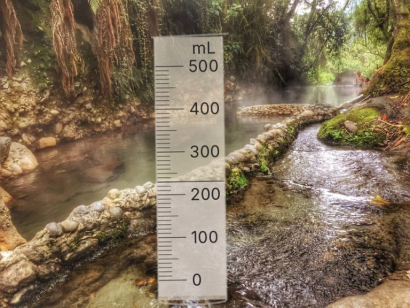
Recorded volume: 230 mL
